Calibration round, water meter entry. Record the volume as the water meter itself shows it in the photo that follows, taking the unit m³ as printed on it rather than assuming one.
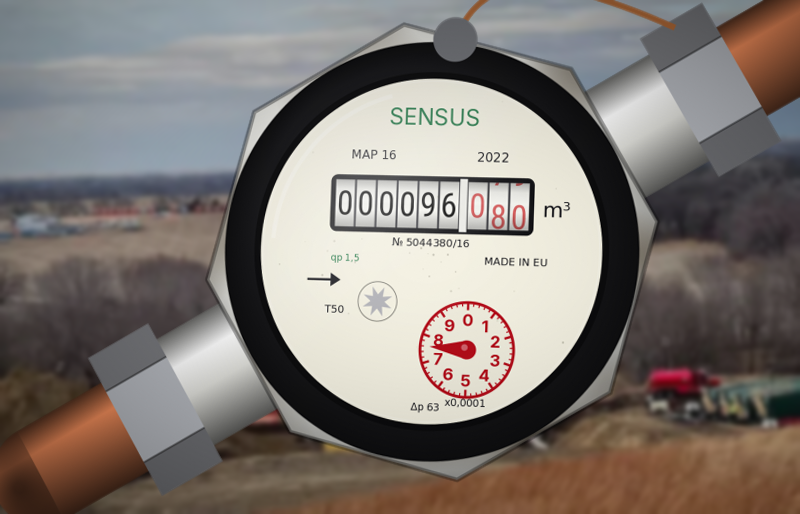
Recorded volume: 96.0797 m³
